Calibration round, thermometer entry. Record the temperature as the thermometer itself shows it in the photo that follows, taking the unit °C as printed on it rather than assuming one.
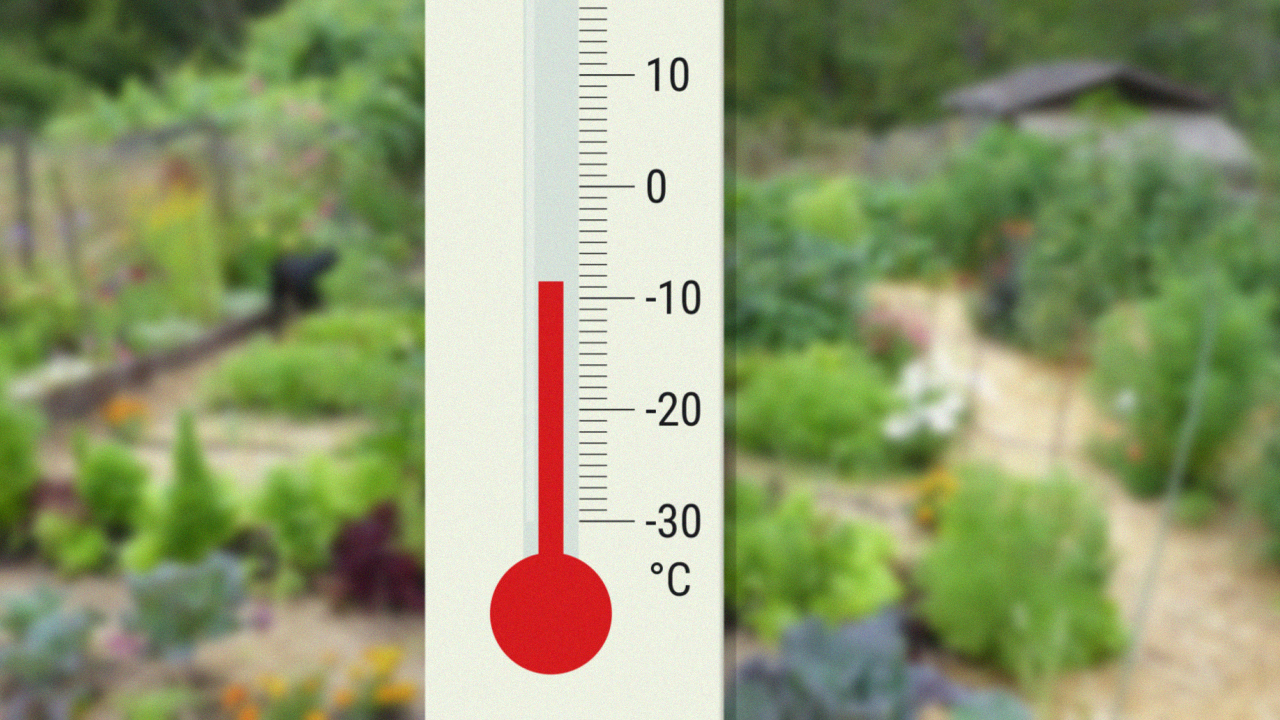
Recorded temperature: -8.5 °C
